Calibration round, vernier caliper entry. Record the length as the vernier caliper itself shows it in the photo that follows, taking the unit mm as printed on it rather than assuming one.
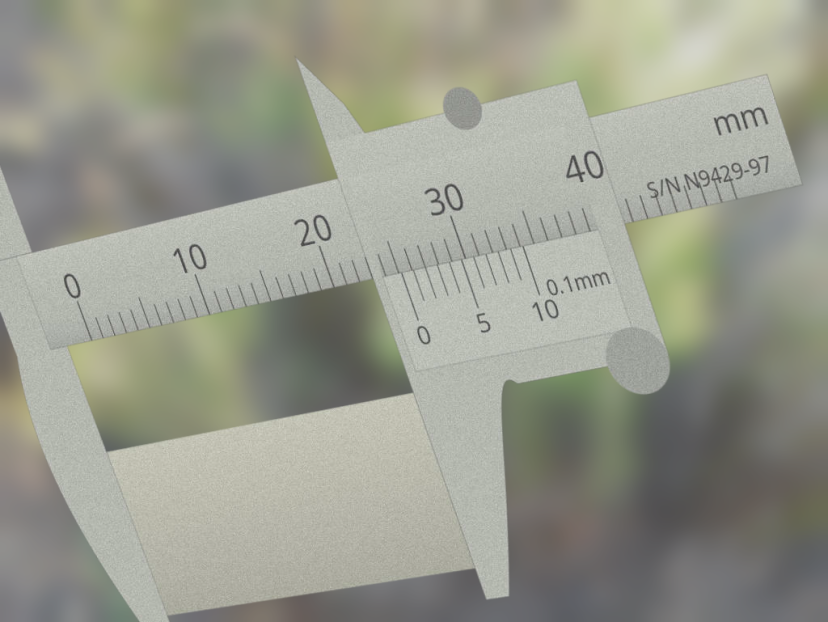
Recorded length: 25.2 mm
